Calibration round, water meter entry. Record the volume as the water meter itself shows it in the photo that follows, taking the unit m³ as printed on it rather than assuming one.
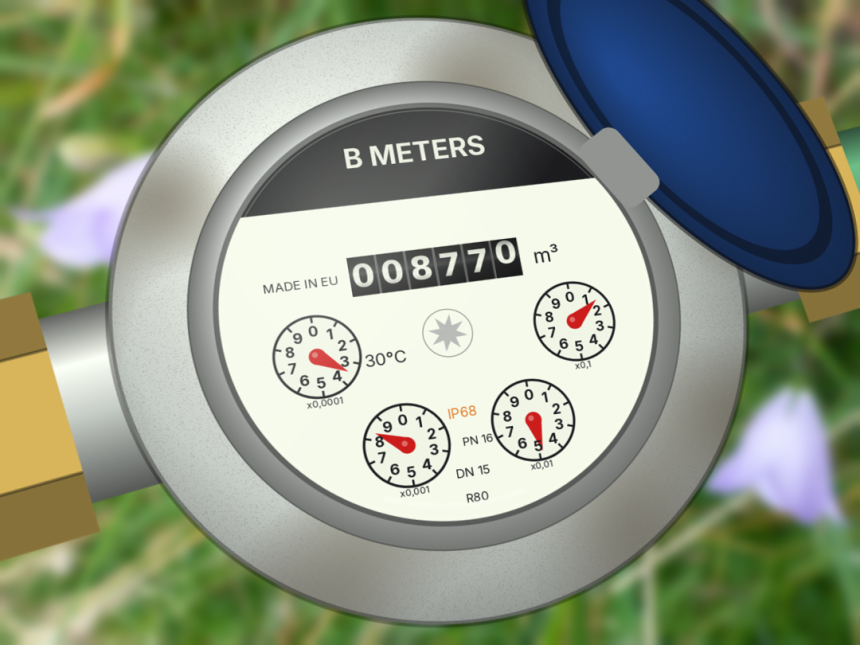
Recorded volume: 8770.1483 m³
